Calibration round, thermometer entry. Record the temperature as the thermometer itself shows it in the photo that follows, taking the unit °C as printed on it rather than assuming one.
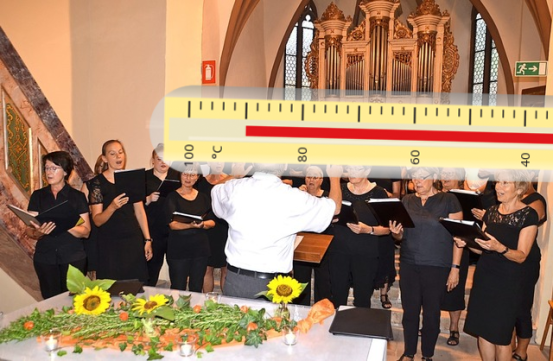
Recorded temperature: 90 °C
